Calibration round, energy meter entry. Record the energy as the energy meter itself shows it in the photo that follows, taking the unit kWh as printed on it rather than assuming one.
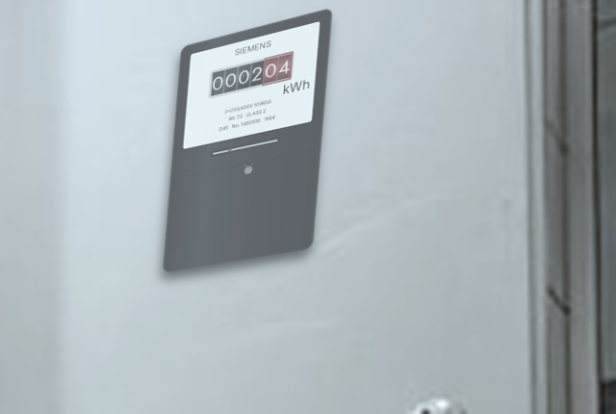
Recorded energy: 2.04 kWh
